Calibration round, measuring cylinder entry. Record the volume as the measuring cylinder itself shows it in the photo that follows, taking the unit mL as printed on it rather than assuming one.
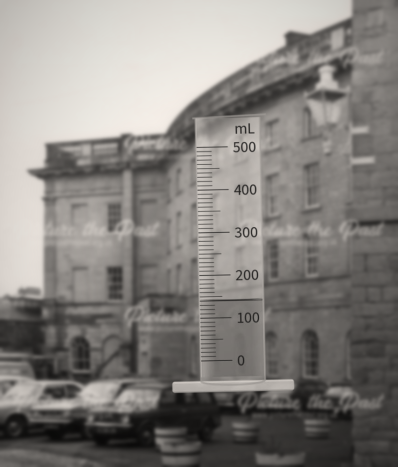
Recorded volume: 140 mL
